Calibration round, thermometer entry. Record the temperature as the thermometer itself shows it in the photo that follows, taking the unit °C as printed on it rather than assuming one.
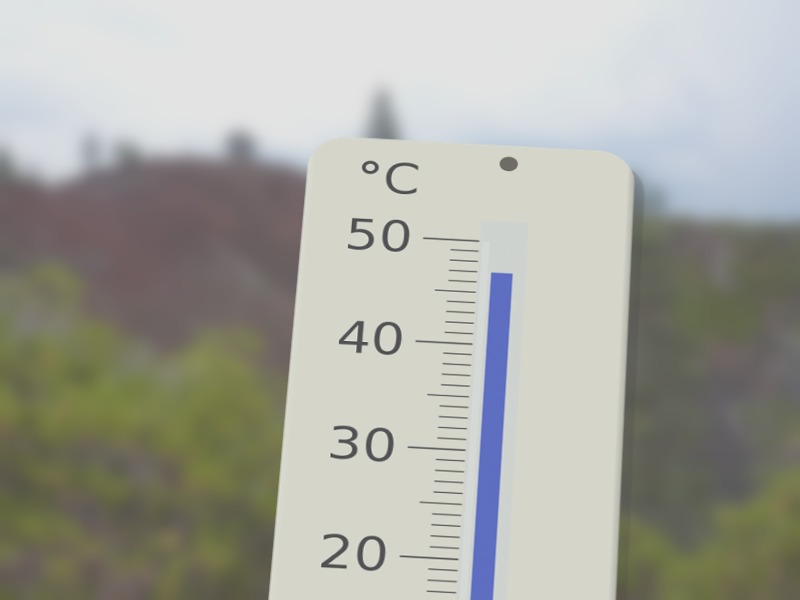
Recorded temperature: 47 °C
